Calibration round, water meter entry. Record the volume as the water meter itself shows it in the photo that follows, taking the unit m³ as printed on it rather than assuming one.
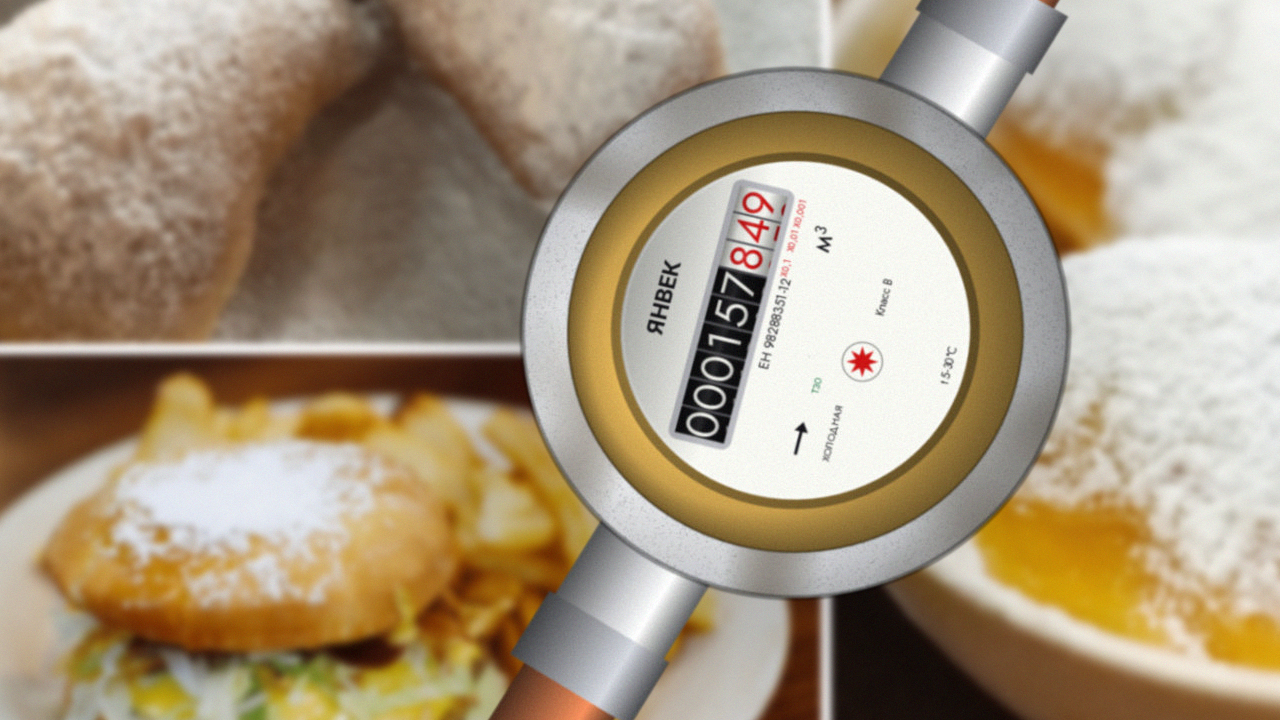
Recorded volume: 157.849 m³
